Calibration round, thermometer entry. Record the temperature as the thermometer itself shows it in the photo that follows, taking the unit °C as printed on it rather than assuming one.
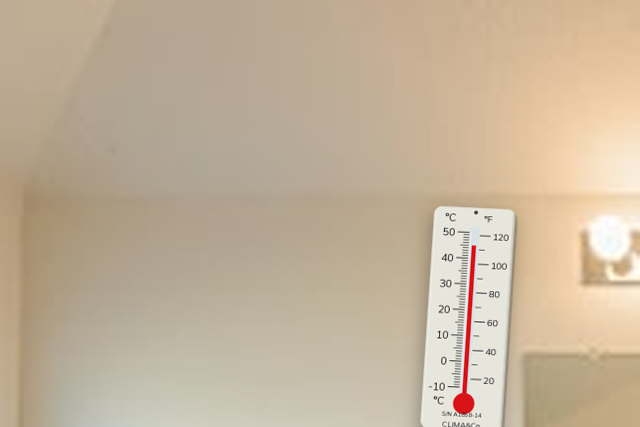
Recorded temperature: 45 °C
